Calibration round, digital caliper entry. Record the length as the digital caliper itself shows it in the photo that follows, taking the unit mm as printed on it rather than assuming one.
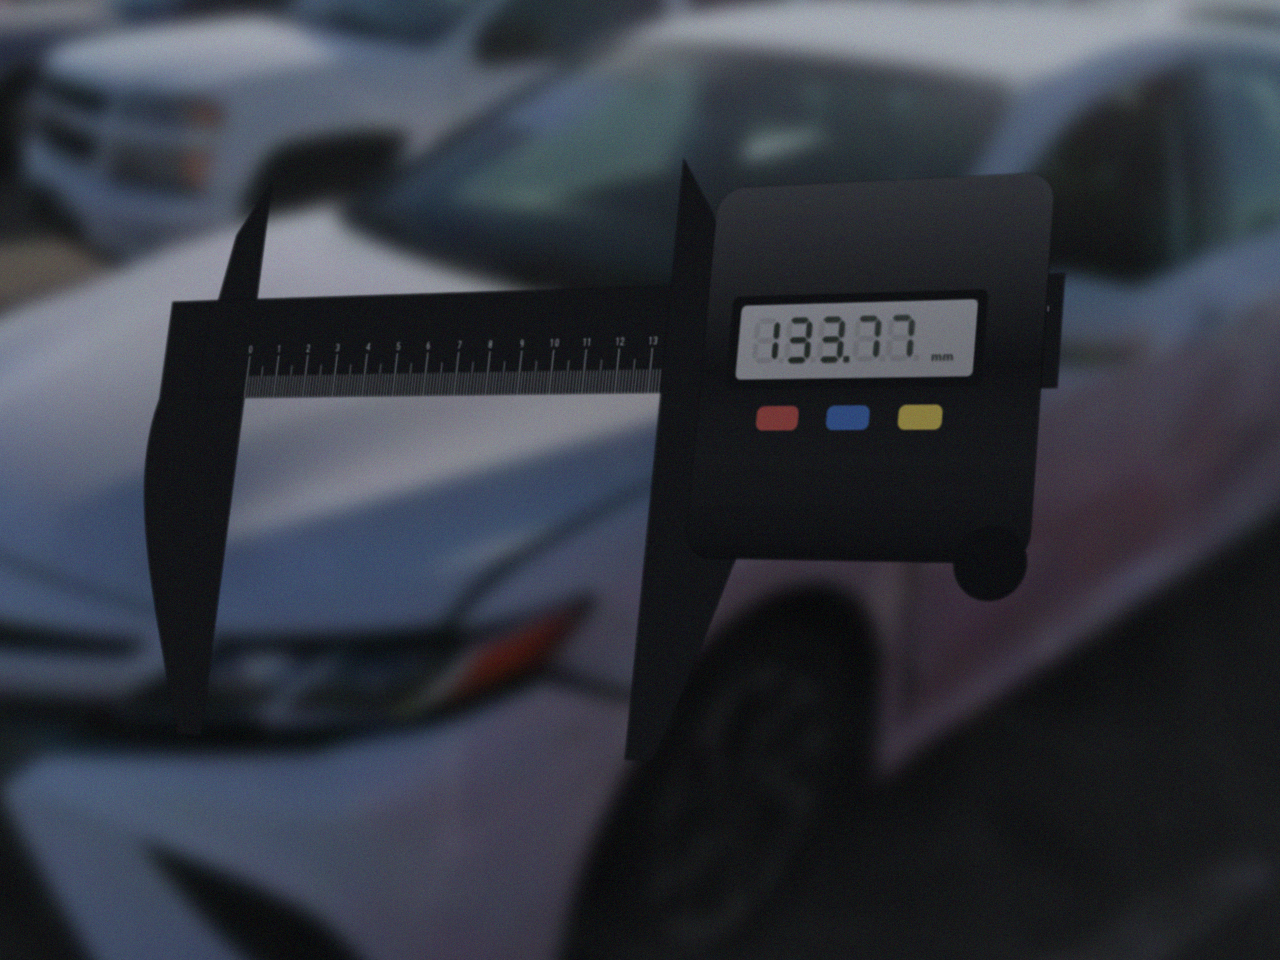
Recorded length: 133.77 mm
